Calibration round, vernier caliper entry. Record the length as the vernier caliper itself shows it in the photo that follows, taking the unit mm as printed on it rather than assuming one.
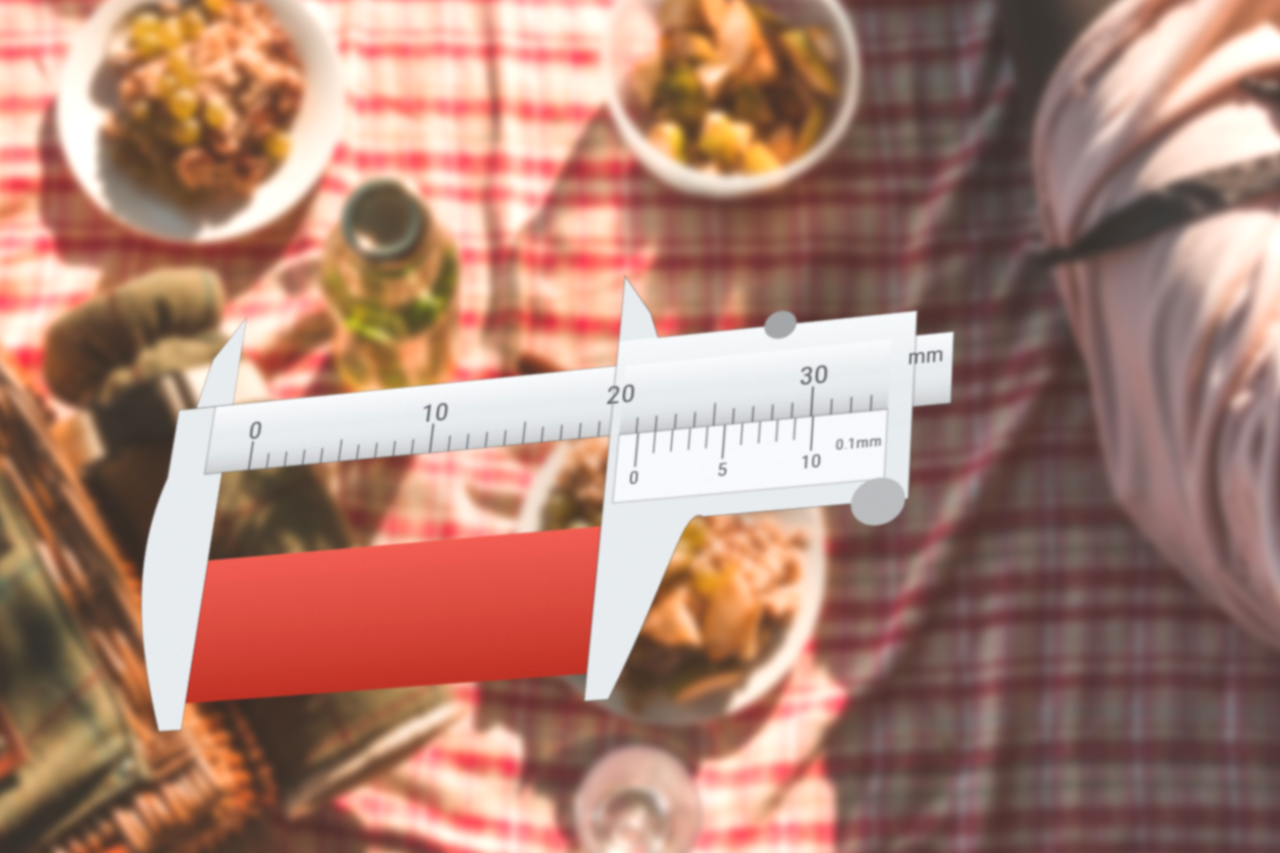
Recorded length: 21.1 mm
